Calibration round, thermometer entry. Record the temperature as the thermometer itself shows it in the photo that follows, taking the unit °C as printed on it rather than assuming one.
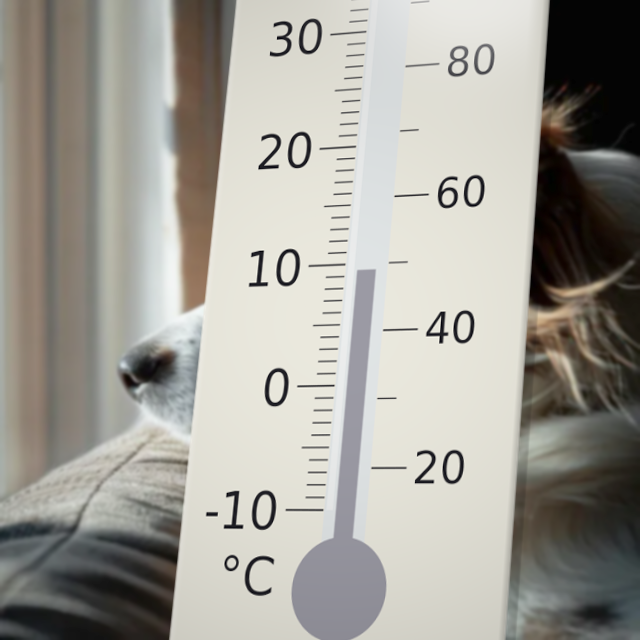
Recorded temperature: 9.5 °C
